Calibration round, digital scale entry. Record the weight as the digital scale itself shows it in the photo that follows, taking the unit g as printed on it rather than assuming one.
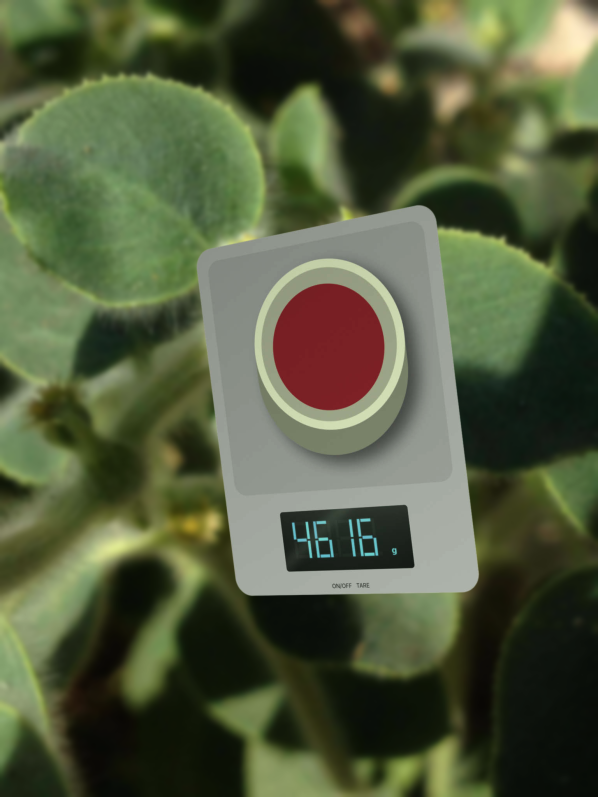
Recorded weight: 4616 g
